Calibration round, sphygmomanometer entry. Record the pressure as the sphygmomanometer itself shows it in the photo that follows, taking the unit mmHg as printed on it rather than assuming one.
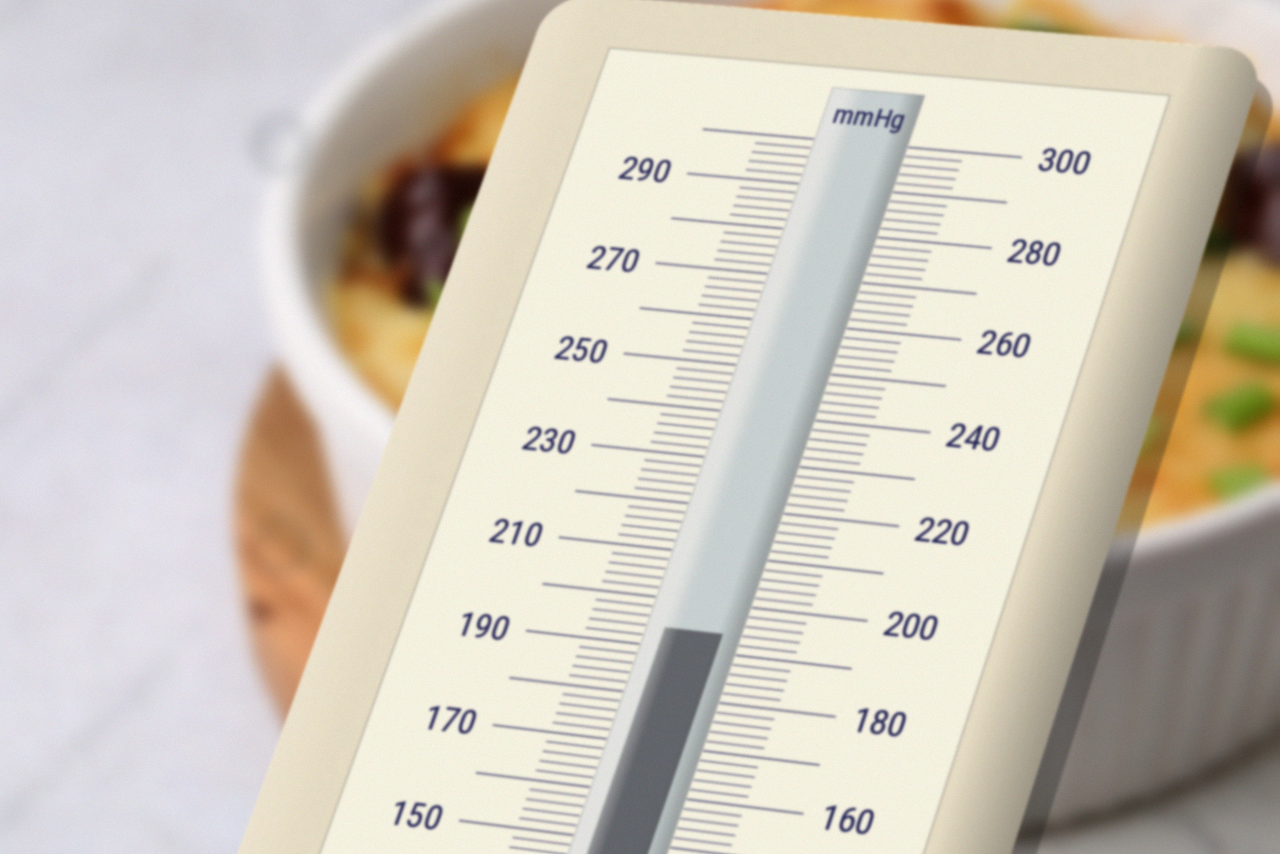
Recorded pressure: 194 mmHg
